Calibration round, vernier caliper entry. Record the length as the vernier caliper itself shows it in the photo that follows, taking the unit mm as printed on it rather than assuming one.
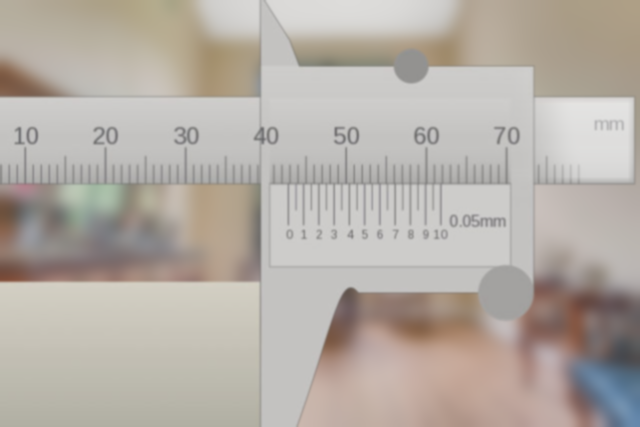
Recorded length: 42.8 mm
